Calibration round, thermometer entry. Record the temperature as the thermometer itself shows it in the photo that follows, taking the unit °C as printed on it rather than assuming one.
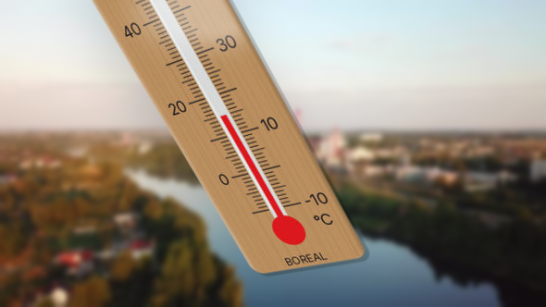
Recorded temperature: 15 °C
